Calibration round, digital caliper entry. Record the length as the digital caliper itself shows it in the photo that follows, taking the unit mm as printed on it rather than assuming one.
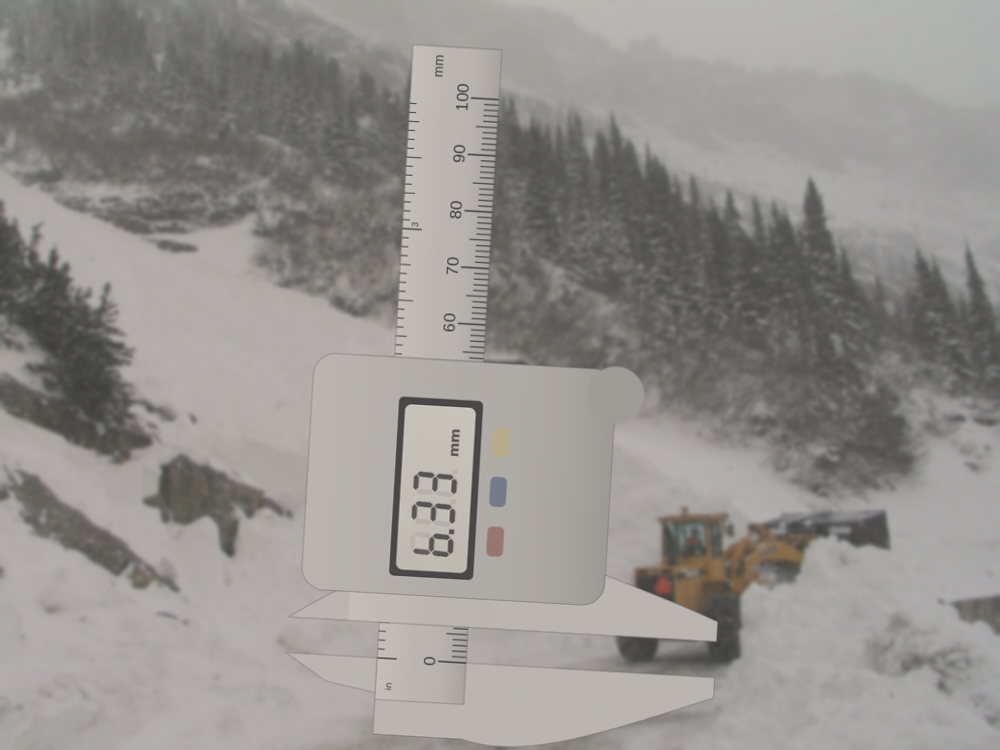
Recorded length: 6.33 mm
